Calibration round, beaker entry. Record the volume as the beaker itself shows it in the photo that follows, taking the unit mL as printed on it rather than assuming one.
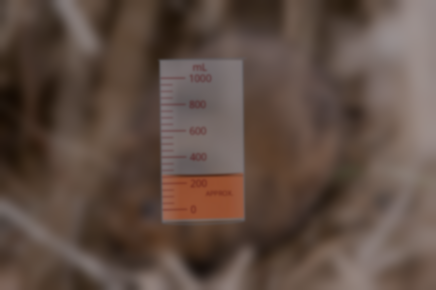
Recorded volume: 250 mL
